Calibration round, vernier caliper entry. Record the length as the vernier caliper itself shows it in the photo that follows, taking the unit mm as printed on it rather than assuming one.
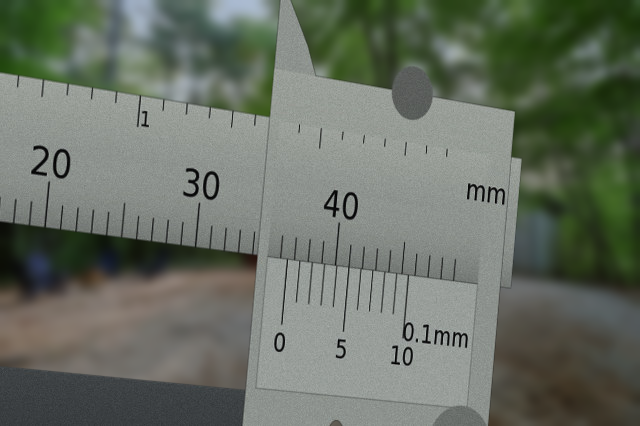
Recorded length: 36.5 mm
